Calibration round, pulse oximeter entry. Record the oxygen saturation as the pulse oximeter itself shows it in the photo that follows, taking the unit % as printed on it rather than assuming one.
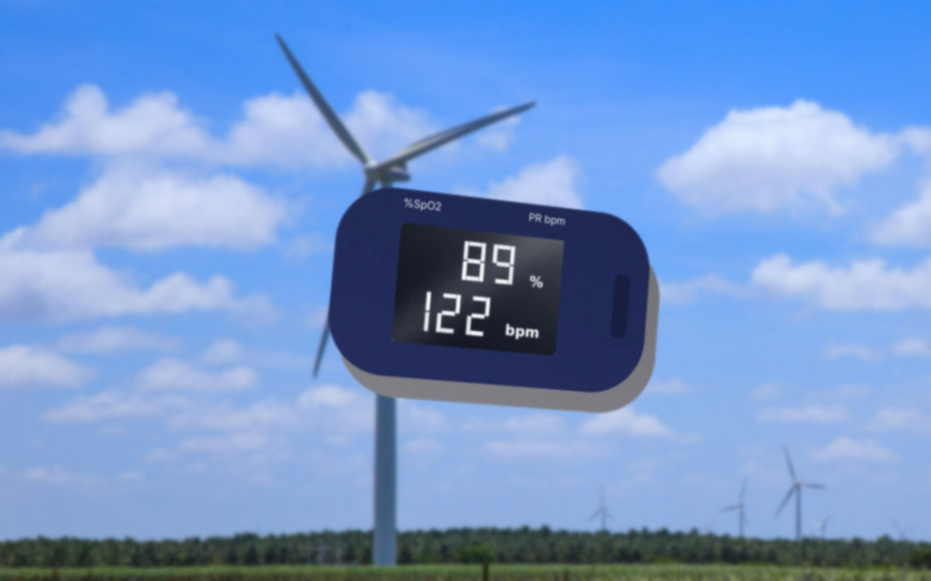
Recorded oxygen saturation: 89 %
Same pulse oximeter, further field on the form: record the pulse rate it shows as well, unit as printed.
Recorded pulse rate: 122 bpm
